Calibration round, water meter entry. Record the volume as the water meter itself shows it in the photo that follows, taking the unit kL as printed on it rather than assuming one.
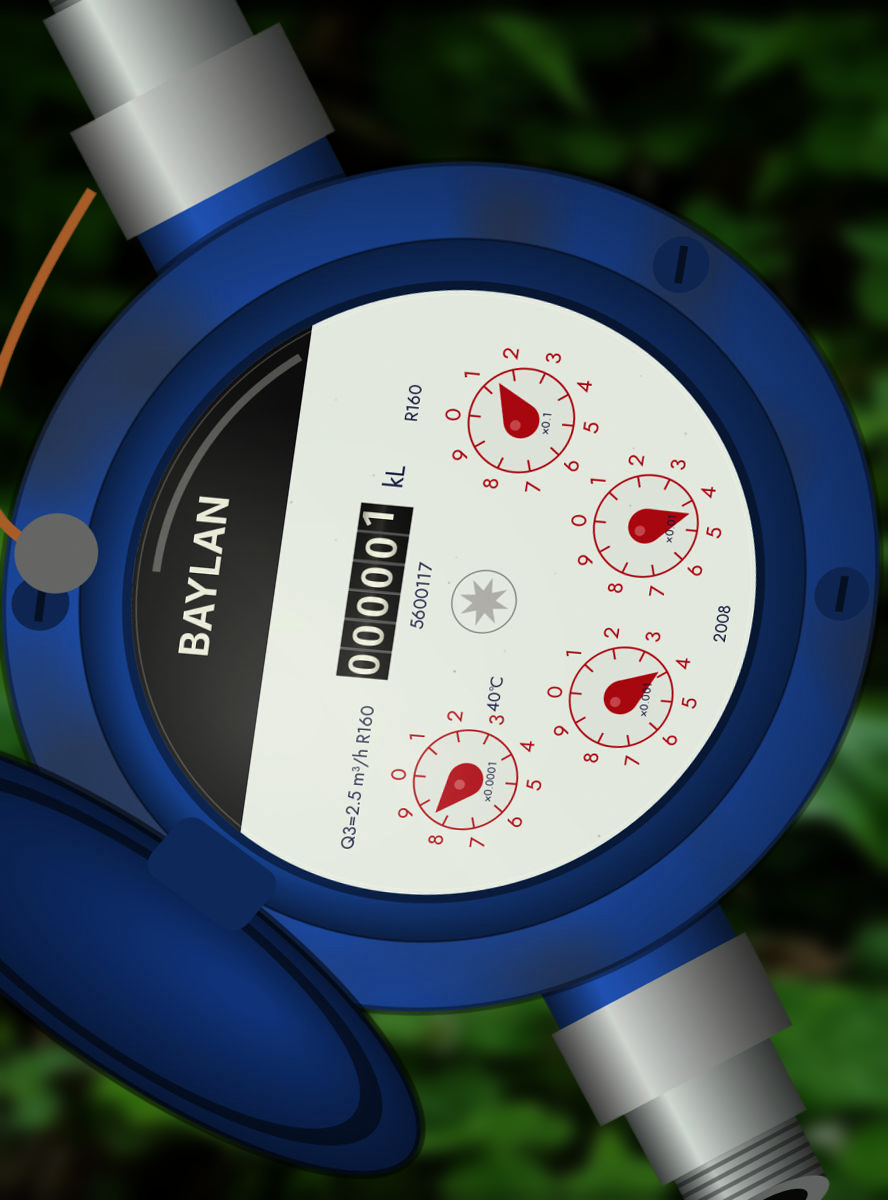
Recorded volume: 1.1438 kL
